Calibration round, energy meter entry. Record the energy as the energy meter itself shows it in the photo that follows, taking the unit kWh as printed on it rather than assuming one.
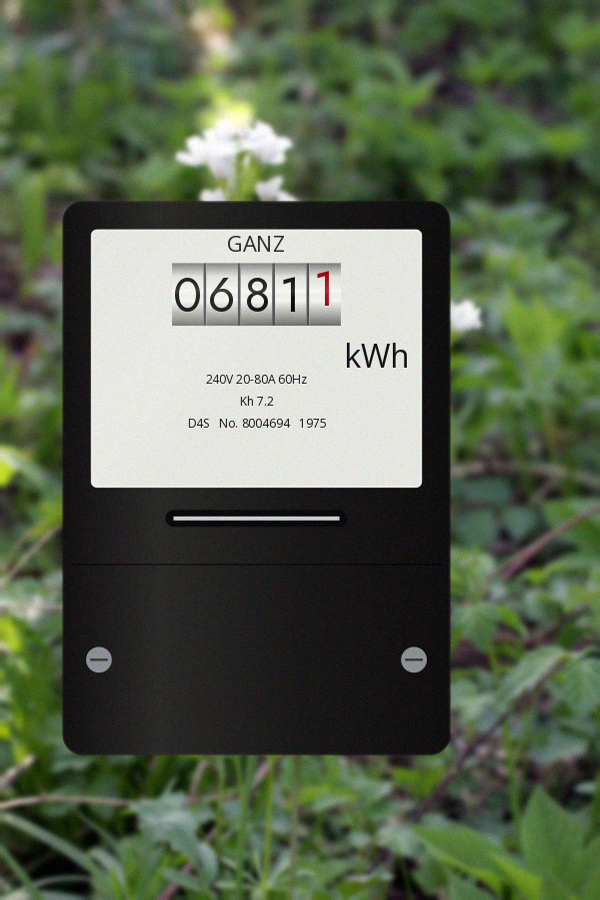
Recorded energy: 681.1 kWh
